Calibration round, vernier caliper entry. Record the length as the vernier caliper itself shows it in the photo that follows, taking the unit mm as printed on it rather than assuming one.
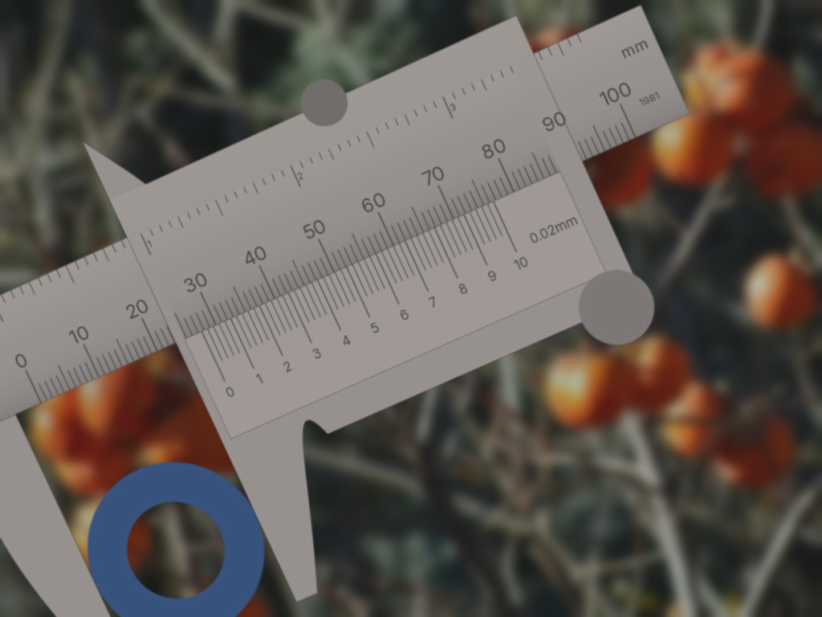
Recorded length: 27.6 mm
